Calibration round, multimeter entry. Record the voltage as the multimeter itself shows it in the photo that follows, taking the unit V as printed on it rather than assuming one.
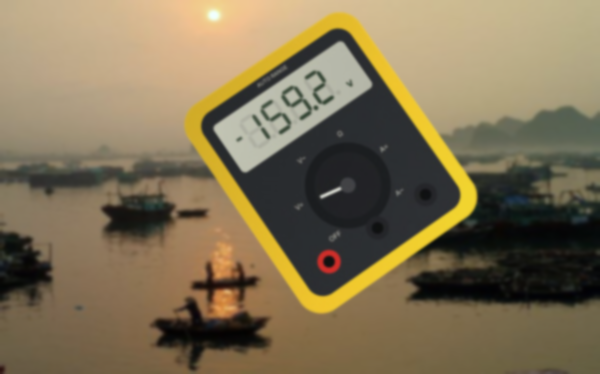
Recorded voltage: -159.2 V
